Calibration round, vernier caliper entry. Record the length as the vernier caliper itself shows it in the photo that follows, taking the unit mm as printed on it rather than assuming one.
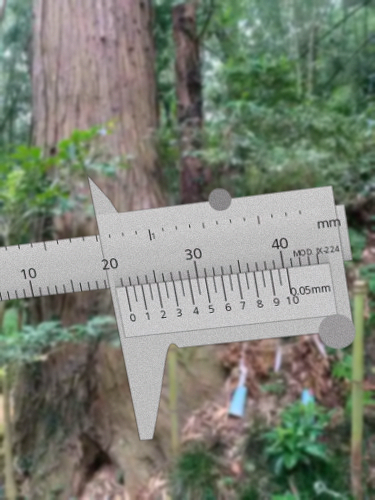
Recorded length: 21.4 mm
